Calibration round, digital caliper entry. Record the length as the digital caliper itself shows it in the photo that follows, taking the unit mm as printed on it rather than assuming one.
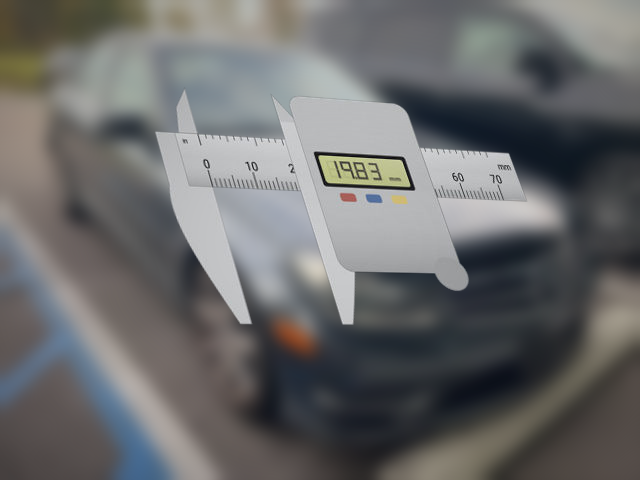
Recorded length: 19.83 mm
